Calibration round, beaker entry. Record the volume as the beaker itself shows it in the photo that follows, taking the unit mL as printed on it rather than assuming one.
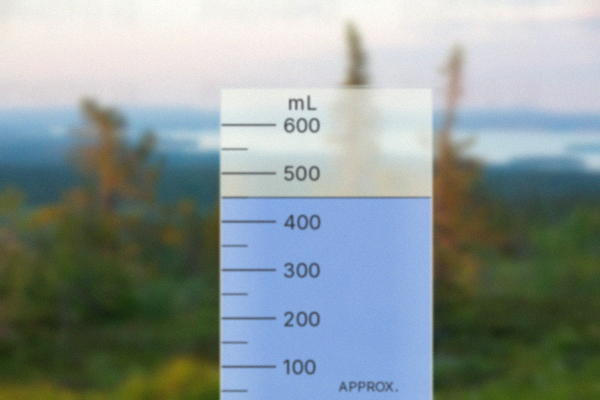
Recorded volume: 450 mL
